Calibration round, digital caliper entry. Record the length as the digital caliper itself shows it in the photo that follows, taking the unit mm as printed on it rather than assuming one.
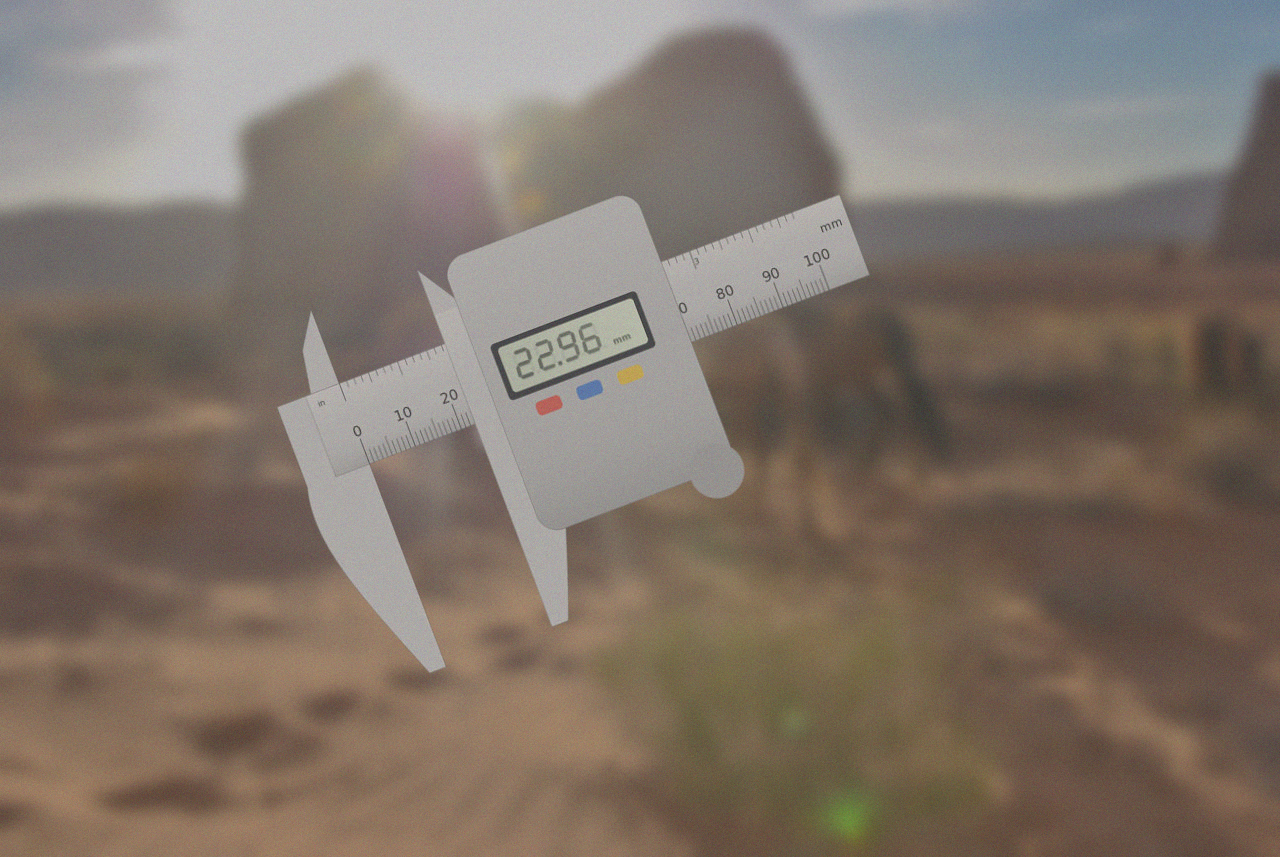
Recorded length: 22.96 mm
